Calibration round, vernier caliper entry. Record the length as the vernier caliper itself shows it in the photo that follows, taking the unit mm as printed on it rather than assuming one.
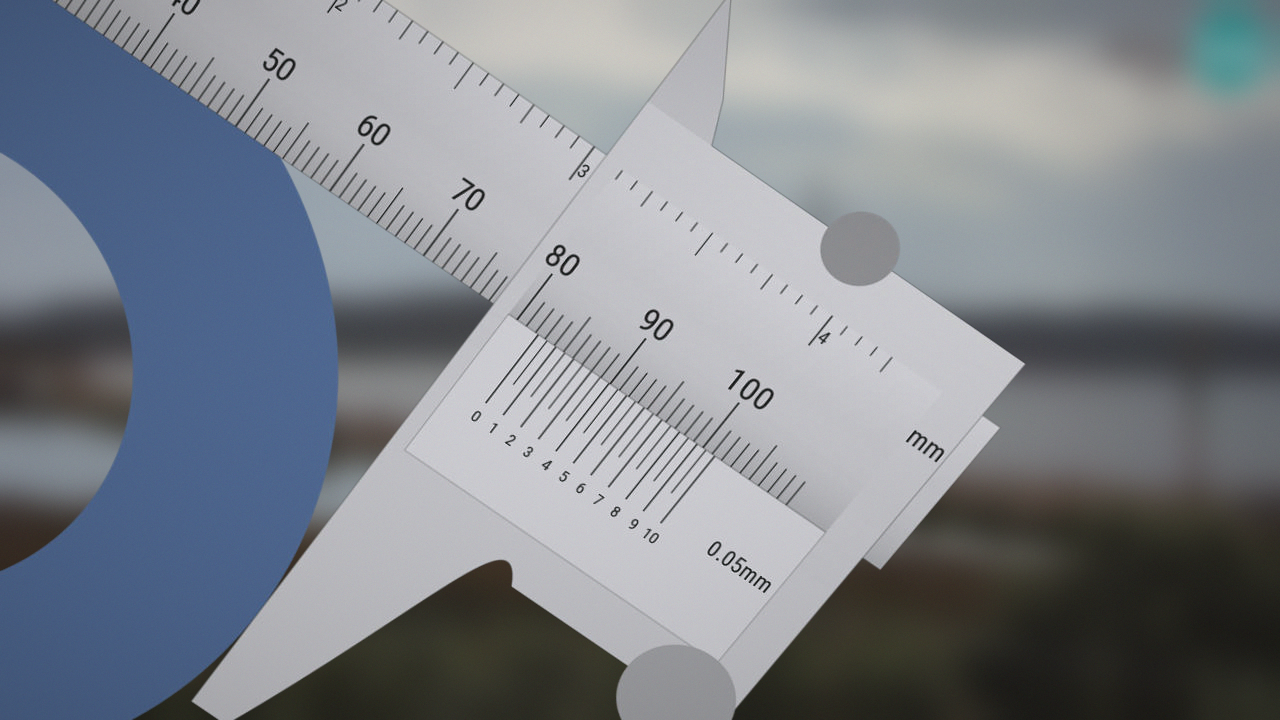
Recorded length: 82.3 mm
